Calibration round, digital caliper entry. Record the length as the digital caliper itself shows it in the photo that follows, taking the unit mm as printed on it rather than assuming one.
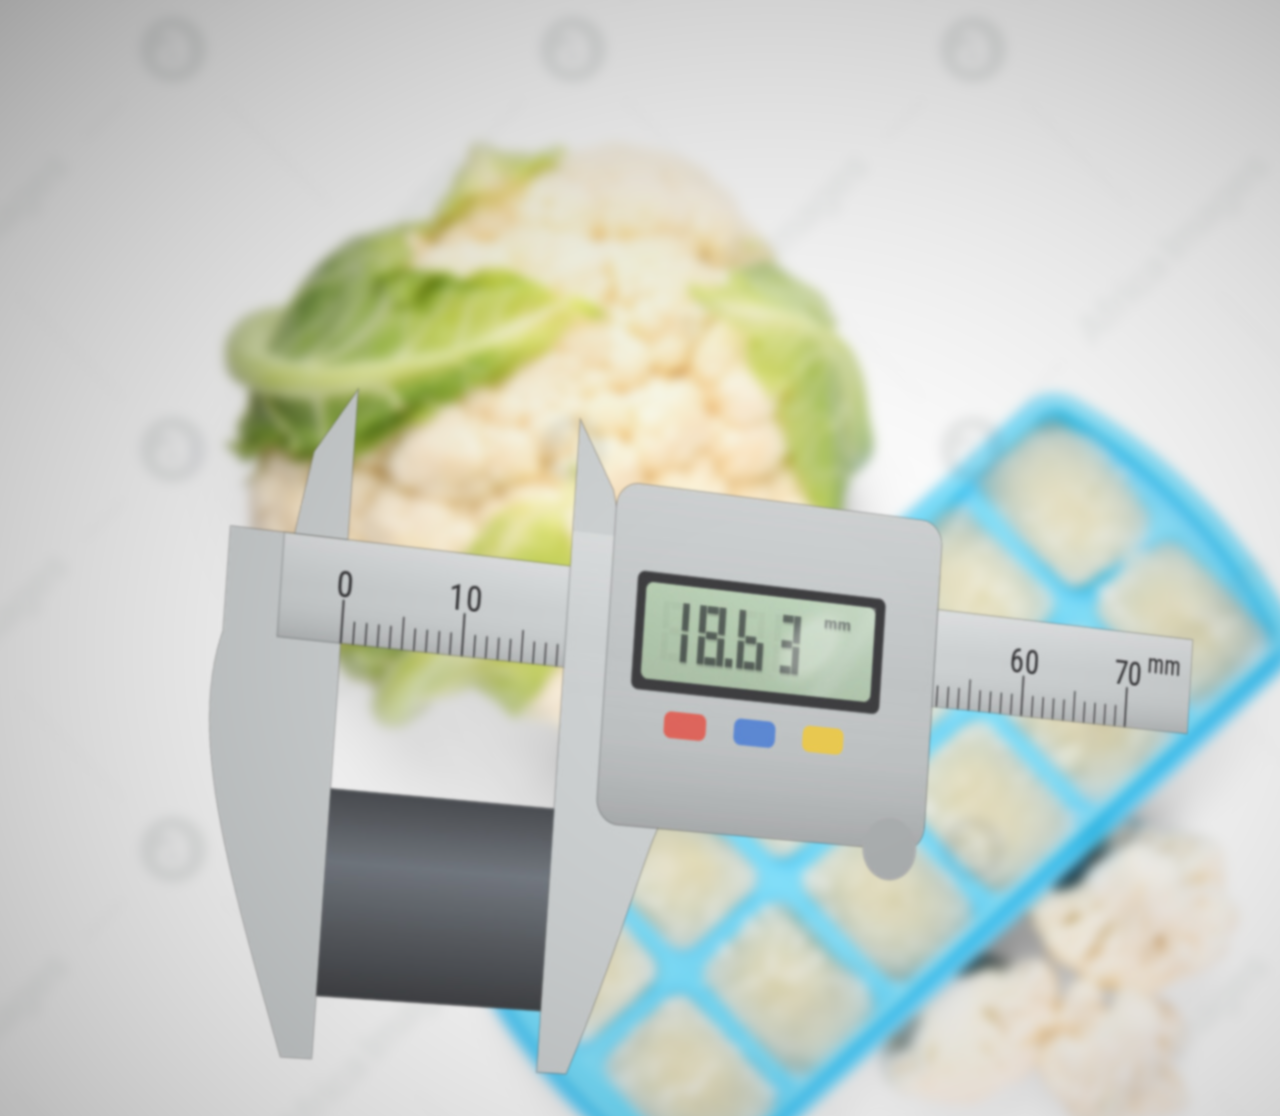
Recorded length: 18.63 mm
